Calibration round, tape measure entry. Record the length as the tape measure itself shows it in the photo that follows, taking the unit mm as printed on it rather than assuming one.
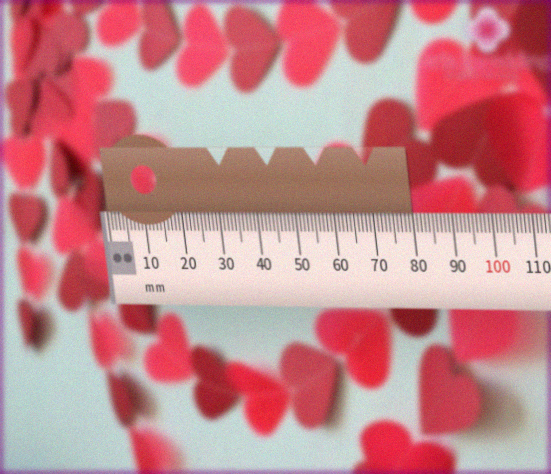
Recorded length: 80 mm
